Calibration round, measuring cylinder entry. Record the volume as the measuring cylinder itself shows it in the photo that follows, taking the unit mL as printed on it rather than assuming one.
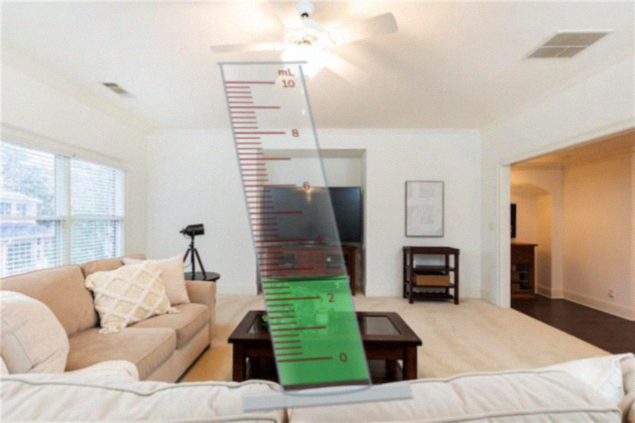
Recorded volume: 2.6 mL
